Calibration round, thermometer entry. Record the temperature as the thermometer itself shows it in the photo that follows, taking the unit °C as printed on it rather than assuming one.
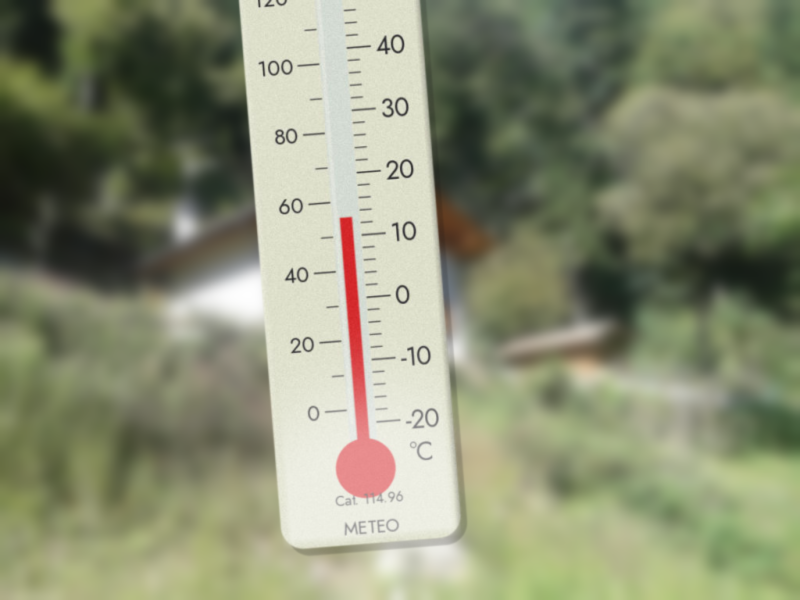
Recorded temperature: 13 °C
